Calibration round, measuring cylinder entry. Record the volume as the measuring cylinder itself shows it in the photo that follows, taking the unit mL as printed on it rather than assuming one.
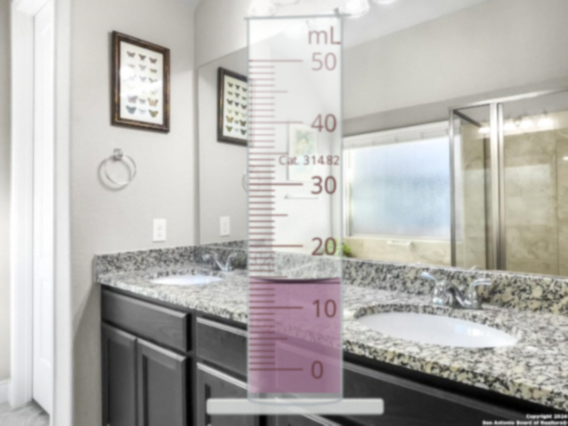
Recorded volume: 14 mL
